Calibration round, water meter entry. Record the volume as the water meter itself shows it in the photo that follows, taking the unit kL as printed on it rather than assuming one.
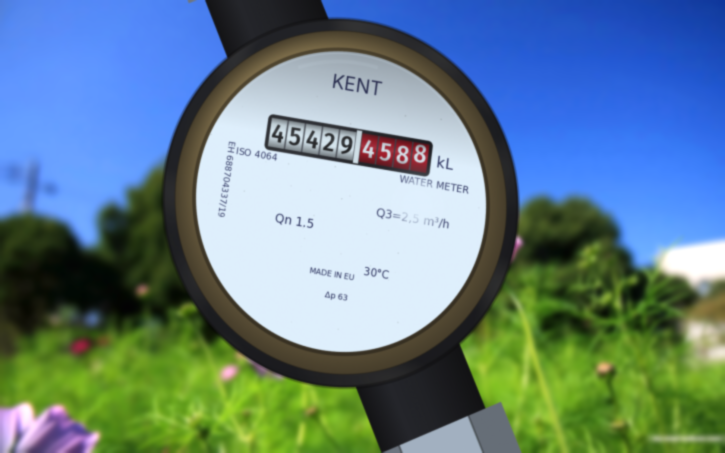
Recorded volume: 45429.4588 kL
